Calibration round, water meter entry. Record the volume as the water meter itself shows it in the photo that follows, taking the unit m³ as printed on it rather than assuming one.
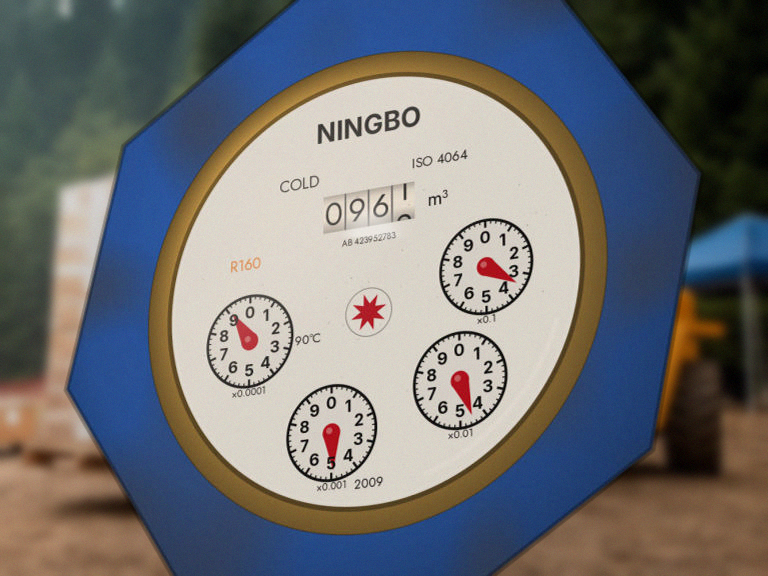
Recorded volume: 961.3449 m³
